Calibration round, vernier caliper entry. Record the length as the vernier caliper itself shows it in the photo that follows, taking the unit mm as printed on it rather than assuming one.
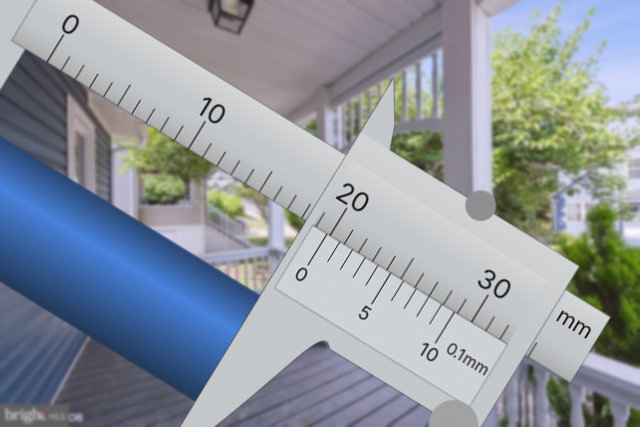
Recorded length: 19.8 mm
